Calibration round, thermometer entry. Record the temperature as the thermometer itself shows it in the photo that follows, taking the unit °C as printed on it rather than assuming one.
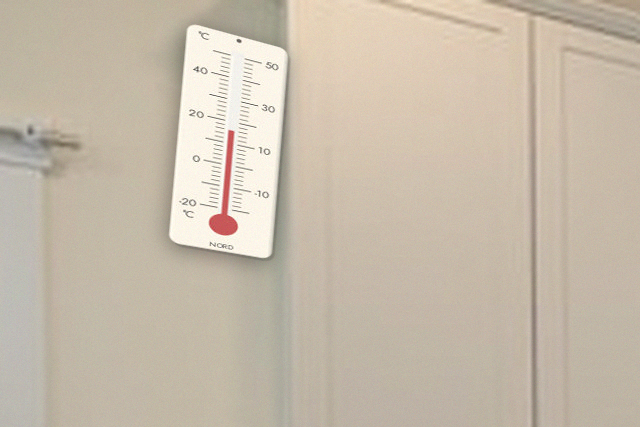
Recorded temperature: 16 °C
